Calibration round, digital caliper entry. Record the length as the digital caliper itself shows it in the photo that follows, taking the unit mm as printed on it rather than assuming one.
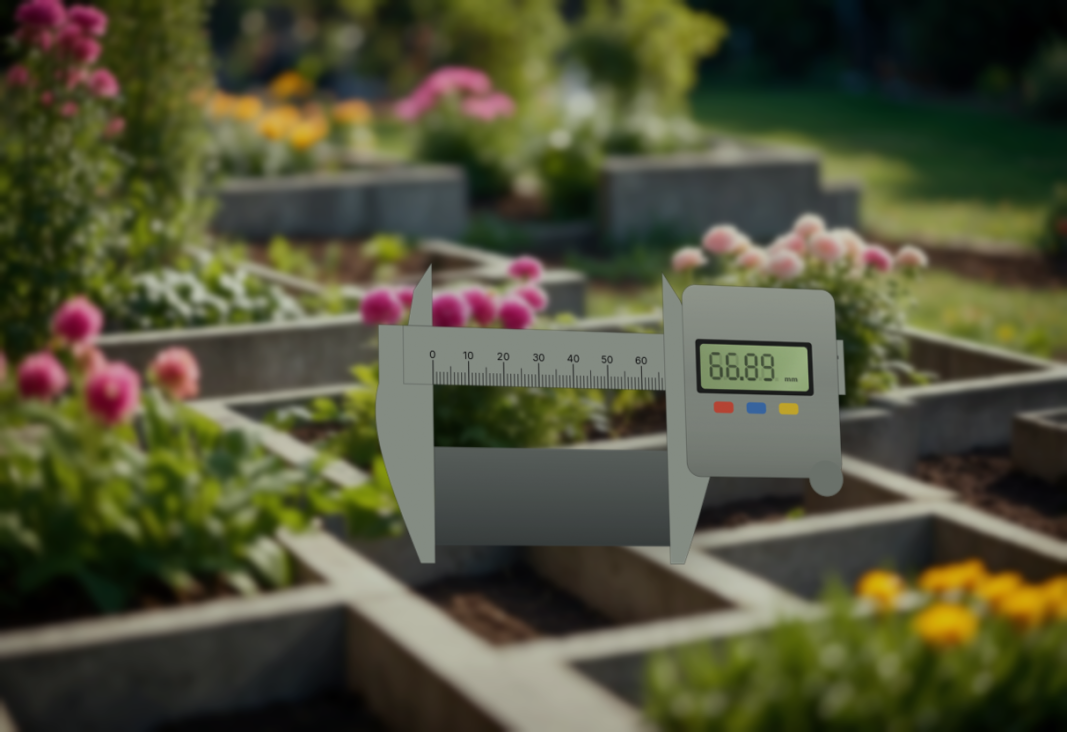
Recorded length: 66.89 mm
